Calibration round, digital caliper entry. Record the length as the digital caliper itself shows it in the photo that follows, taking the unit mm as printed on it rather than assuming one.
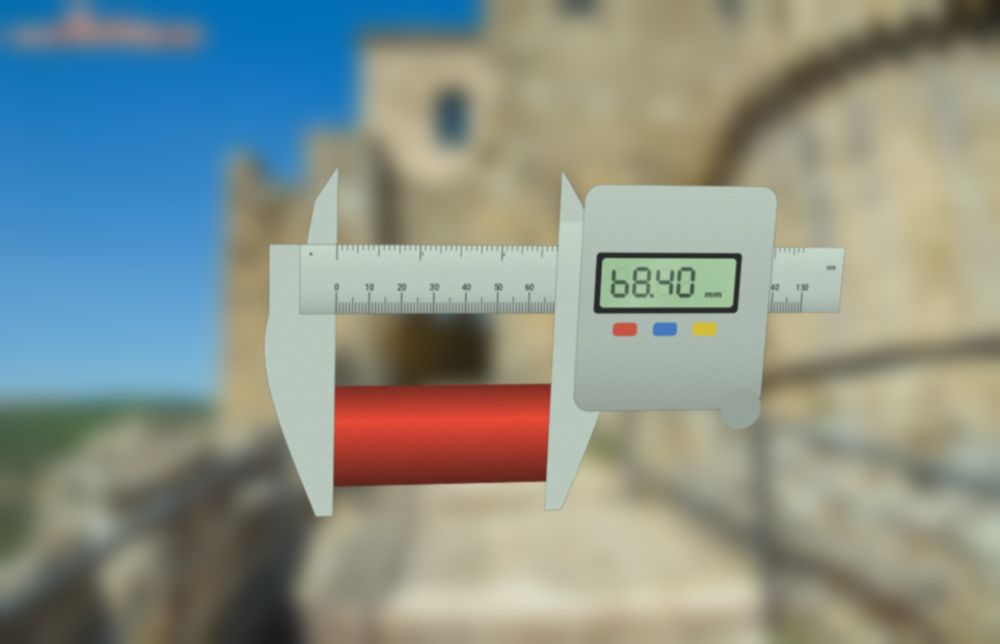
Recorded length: 68.40 mm
